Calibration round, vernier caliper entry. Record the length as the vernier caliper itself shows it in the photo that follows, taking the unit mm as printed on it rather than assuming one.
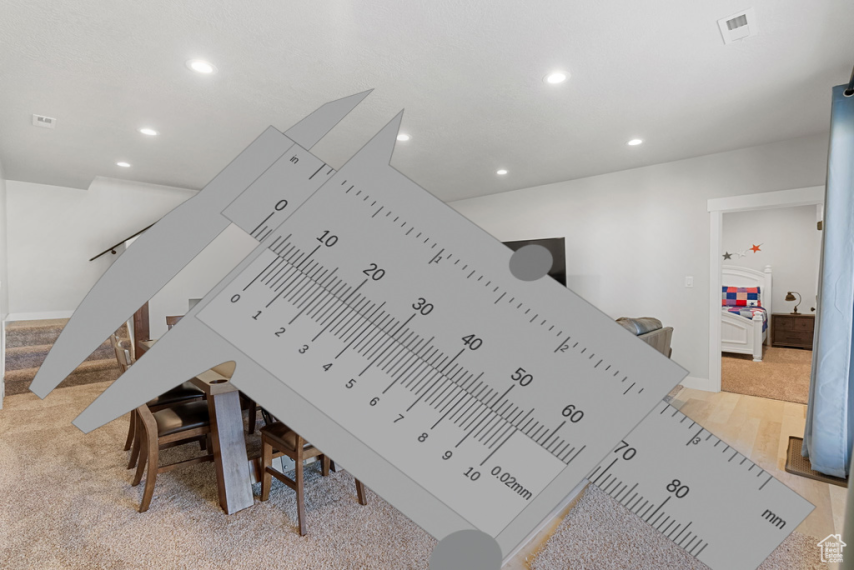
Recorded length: 6.4 mm
